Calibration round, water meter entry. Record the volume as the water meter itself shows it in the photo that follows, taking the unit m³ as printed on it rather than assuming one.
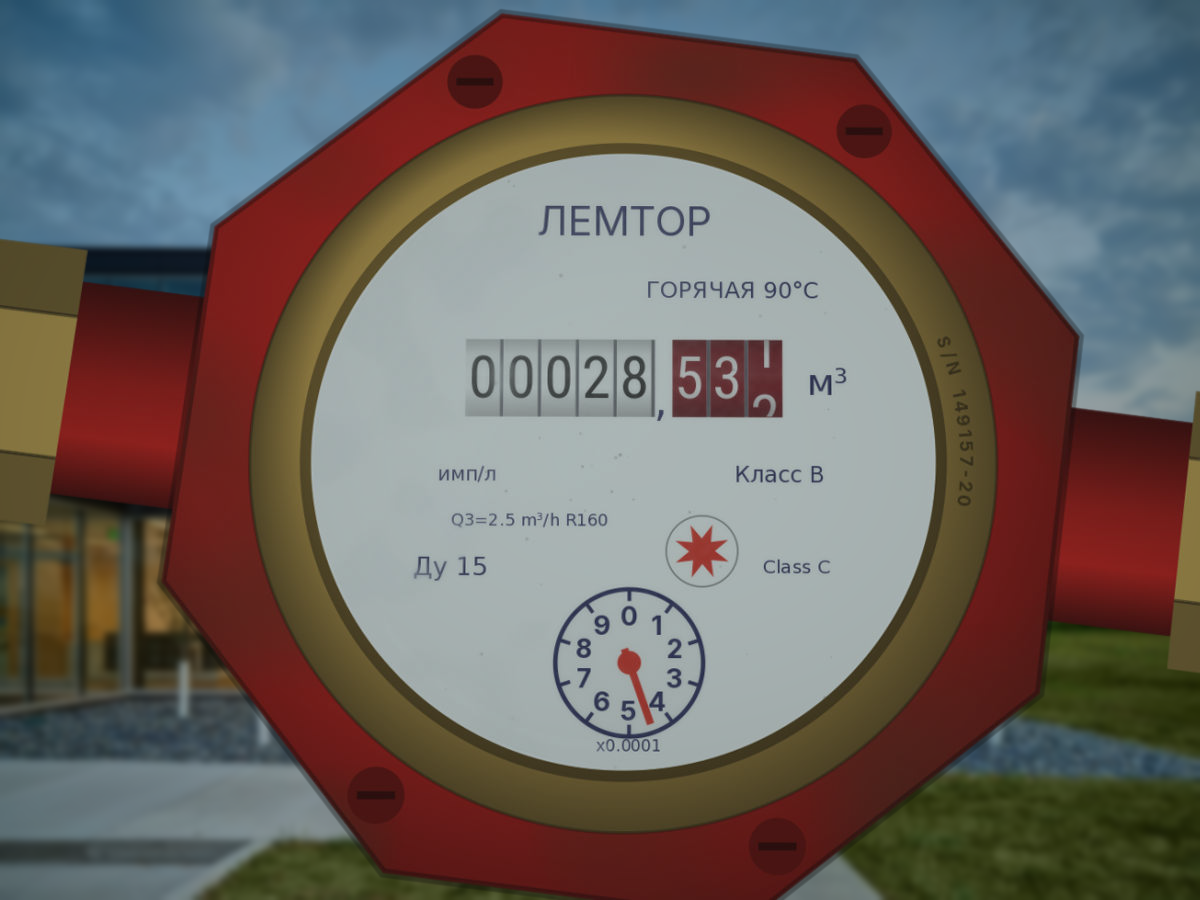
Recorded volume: 28.5314 m³
